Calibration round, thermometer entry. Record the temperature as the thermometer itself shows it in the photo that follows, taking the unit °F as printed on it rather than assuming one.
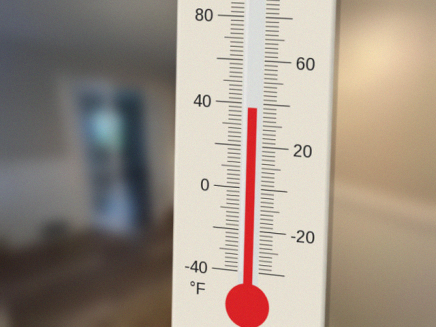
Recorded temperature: 38 °F
